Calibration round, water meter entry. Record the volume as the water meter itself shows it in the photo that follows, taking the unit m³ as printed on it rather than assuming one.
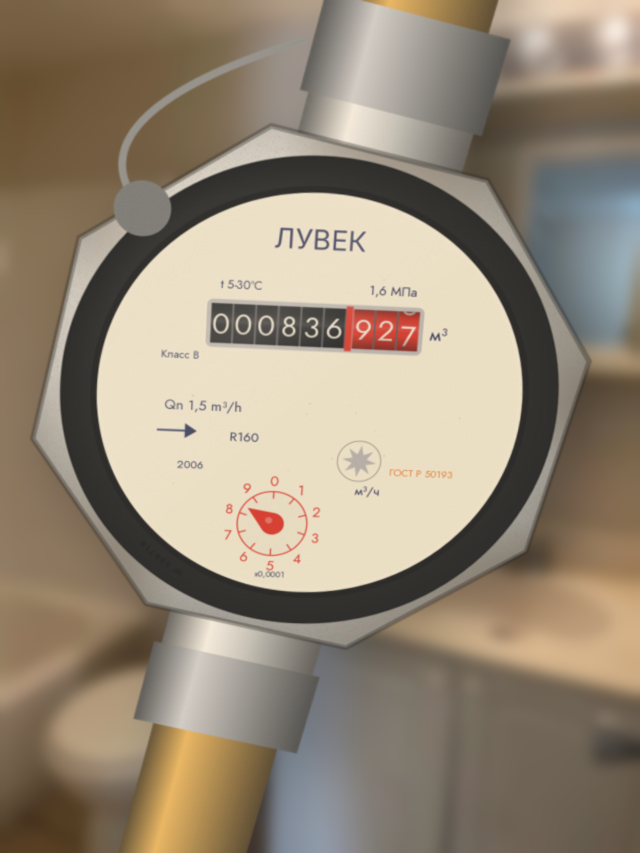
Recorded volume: 836.9268 m³
